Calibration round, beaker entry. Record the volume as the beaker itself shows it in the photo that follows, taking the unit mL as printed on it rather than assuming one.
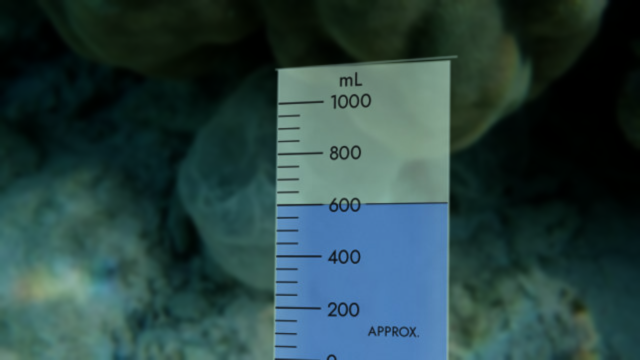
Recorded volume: 600 mL
